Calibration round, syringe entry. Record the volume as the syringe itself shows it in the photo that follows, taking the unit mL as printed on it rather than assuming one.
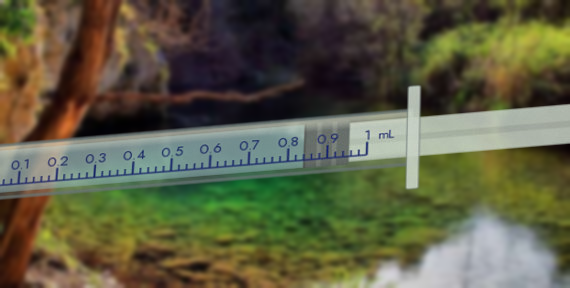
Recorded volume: 0.84 mL
